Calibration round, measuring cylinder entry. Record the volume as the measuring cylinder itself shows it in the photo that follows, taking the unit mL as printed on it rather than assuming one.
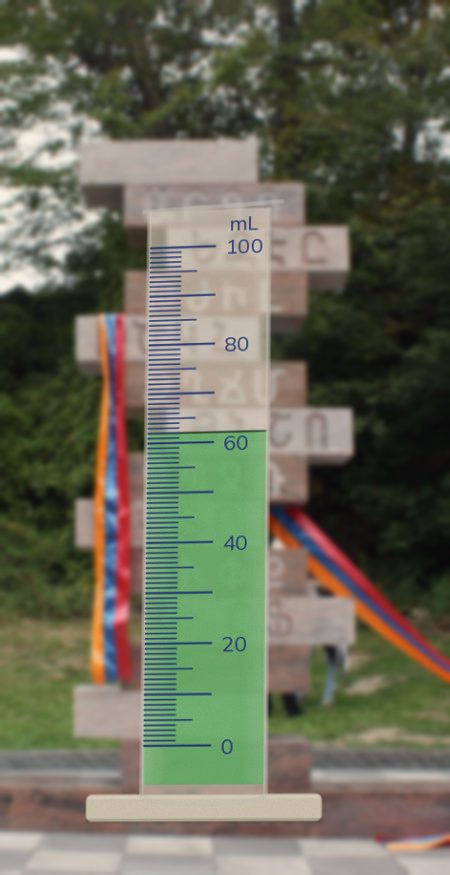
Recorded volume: 62 mL
